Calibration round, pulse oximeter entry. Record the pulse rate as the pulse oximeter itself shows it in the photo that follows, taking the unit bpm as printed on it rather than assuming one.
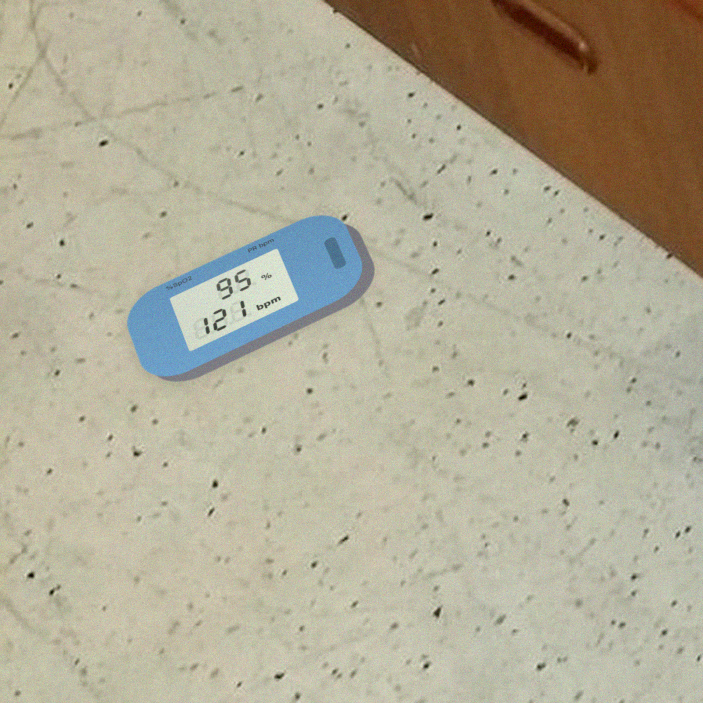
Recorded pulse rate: 121 bpm
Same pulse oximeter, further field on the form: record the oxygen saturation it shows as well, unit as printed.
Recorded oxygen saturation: 95 %
